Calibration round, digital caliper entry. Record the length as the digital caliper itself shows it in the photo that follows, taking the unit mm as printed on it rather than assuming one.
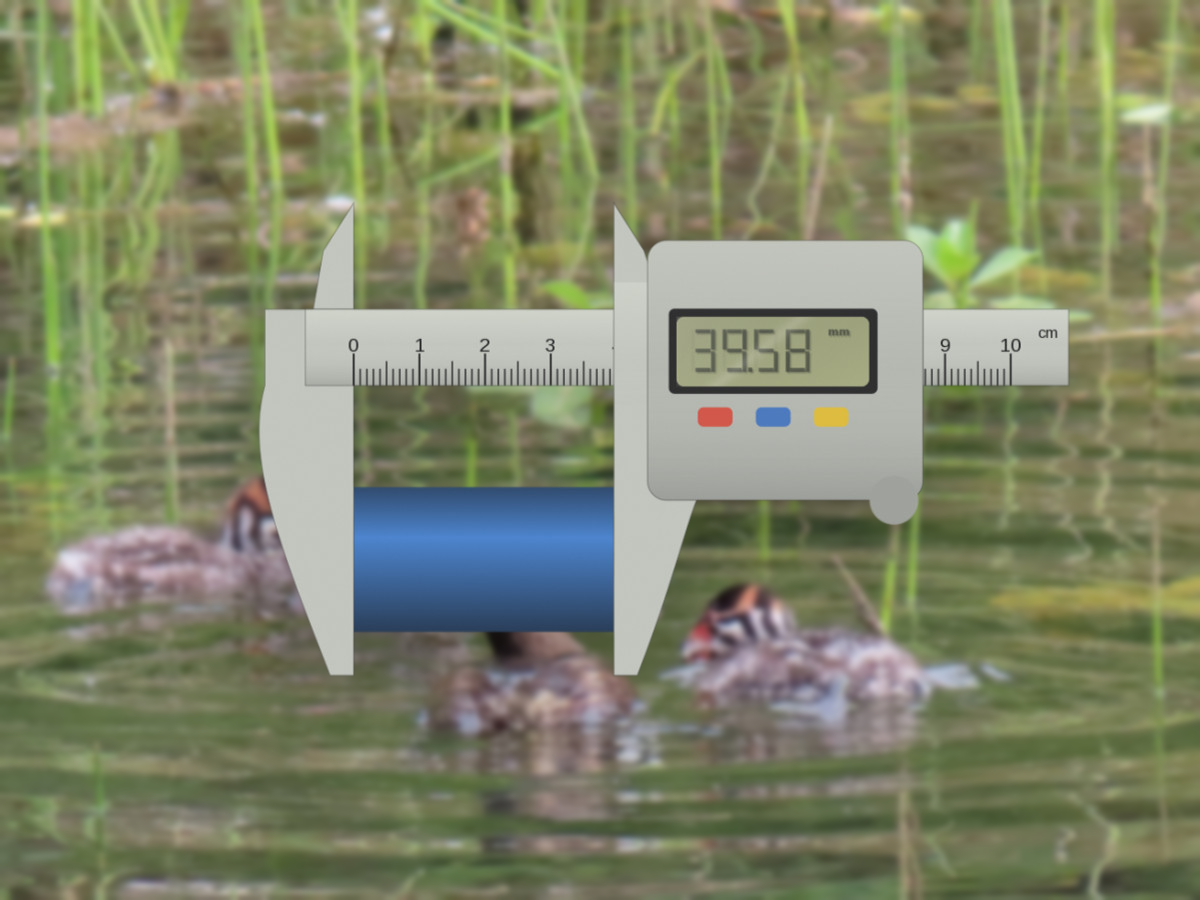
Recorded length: 39.58 mm
